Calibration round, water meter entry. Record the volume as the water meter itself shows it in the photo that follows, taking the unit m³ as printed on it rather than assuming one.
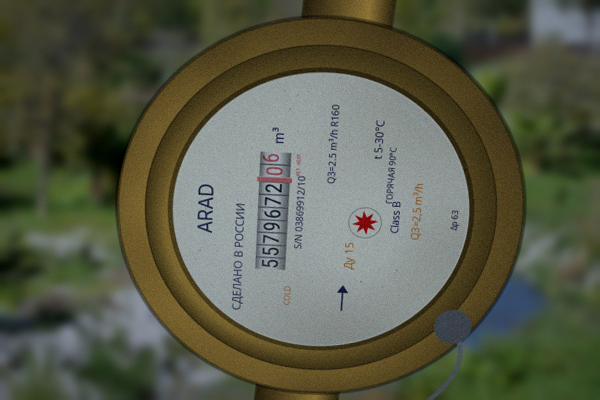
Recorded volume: 5579672.06 m³
